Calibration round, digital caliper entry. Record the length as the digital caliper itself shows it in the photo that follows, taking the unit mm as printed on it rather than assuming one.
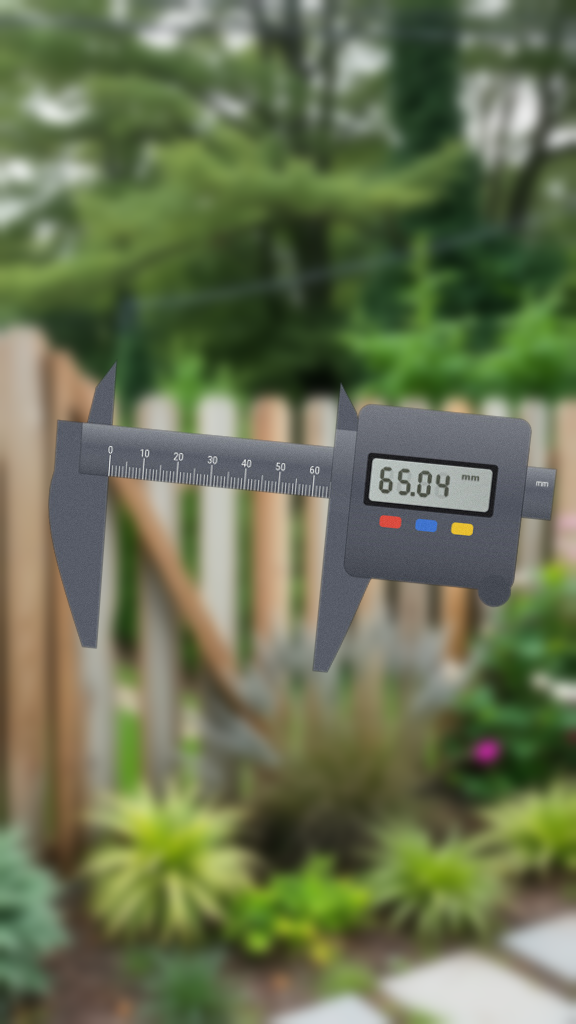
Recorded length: 65.04 mm
